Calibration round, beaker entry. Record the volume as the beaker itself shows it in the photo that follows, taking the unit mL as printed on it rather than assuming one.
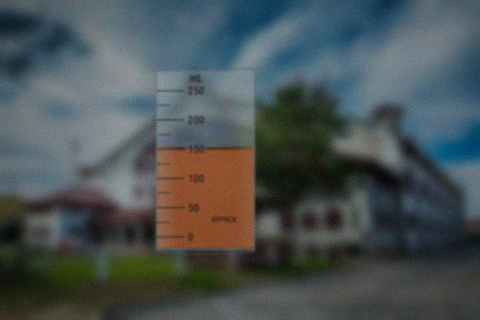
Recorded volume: 150 mL
